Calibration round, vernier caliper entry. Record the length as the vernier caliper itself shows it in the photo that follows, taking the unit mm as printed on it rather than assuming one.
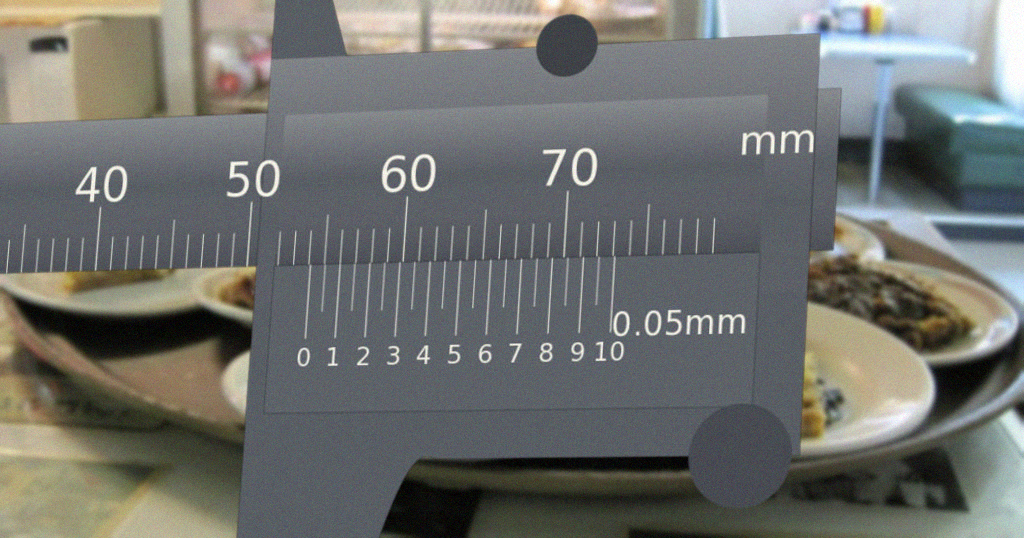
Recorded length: 54.1 mm
